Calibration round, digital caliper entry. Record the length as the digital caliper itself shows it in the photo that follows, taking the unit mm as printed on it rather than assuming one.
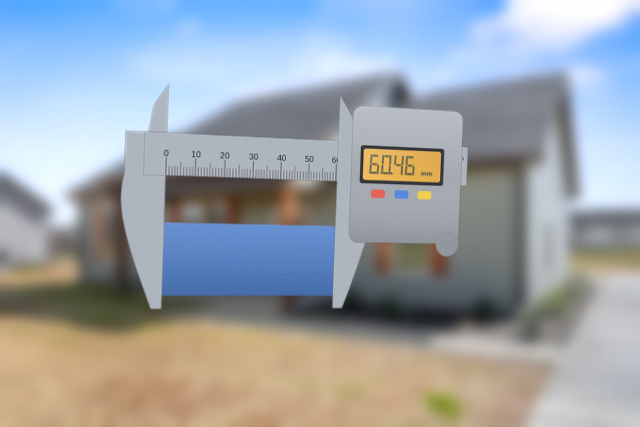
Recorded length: 60.46 mm
